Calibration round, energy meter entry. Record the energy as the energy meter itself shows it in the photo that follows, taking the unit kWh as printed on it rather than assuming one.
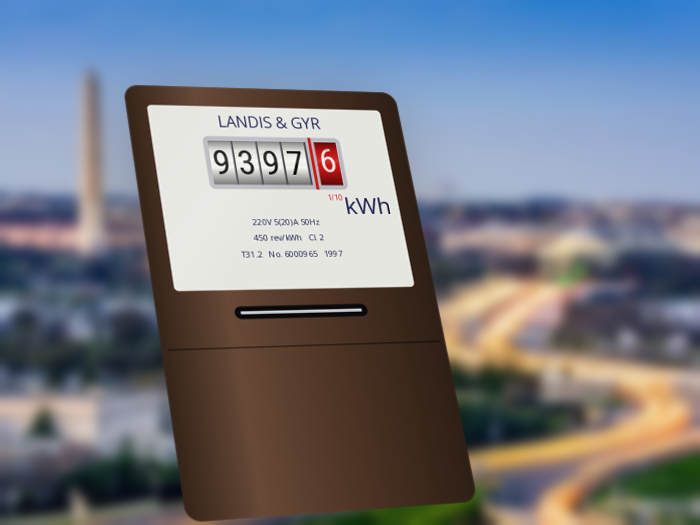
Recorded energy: 9397.6 kWh
